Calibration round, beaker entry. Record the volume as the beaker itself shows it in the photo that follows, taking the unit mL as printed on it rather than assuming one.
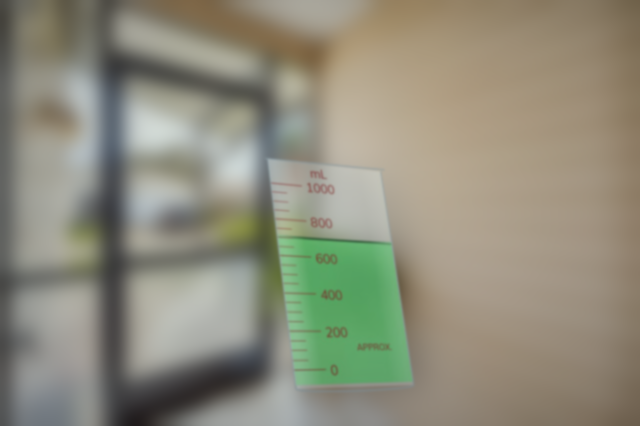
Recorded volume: 700 mL
